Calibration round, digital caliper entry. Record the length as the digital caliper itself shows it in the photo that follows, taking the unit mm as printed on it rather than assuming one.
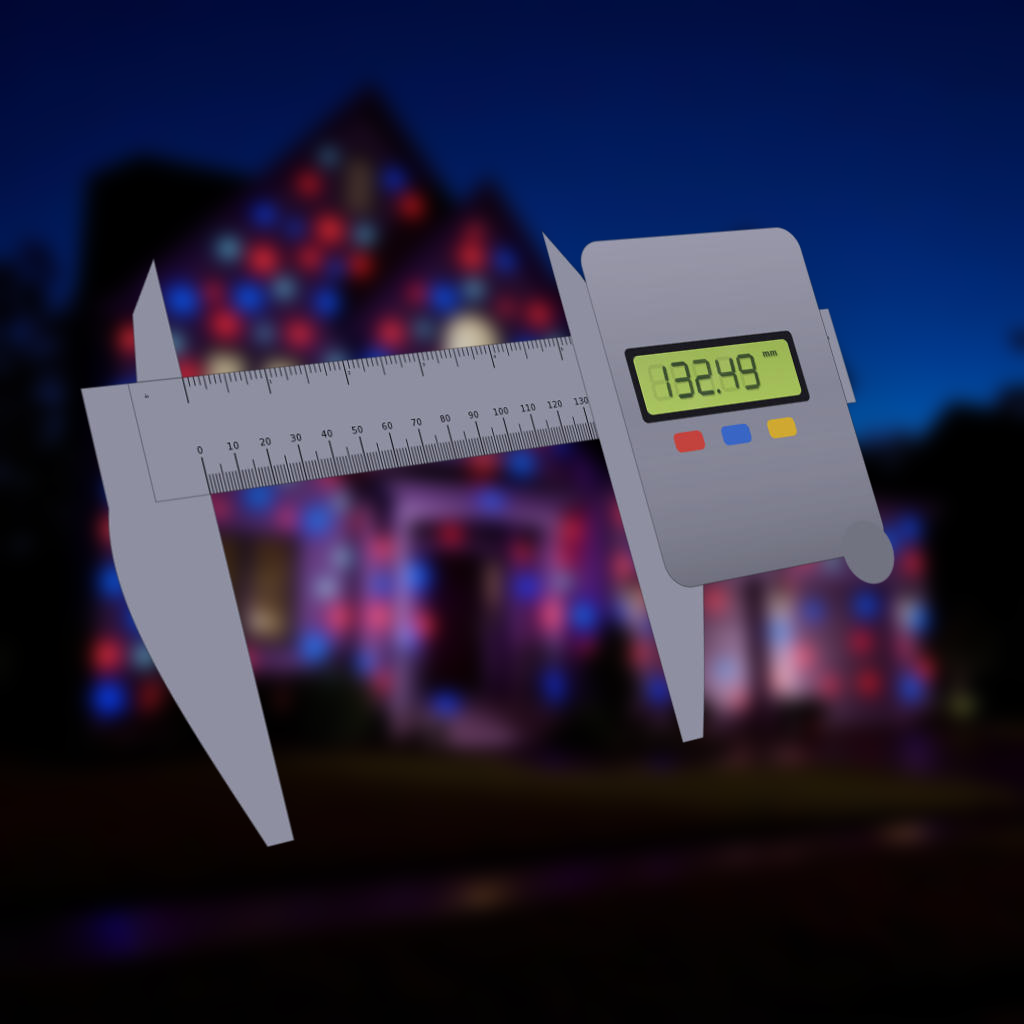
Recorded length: 132.49 mm
